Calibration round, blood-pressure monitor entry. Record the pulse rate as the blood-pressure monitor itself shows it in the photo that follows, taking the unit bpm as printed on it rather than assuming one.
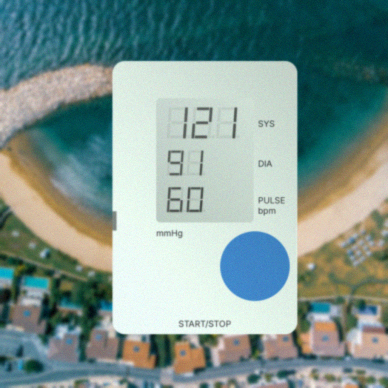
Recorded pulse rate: 60 bpm
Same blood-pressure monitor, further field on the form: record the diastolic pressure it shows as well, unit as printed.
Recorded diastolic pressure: 91 mmHg
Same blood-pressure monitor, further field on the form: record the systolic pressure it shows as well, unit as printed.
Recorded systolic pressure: 121 mmHg
